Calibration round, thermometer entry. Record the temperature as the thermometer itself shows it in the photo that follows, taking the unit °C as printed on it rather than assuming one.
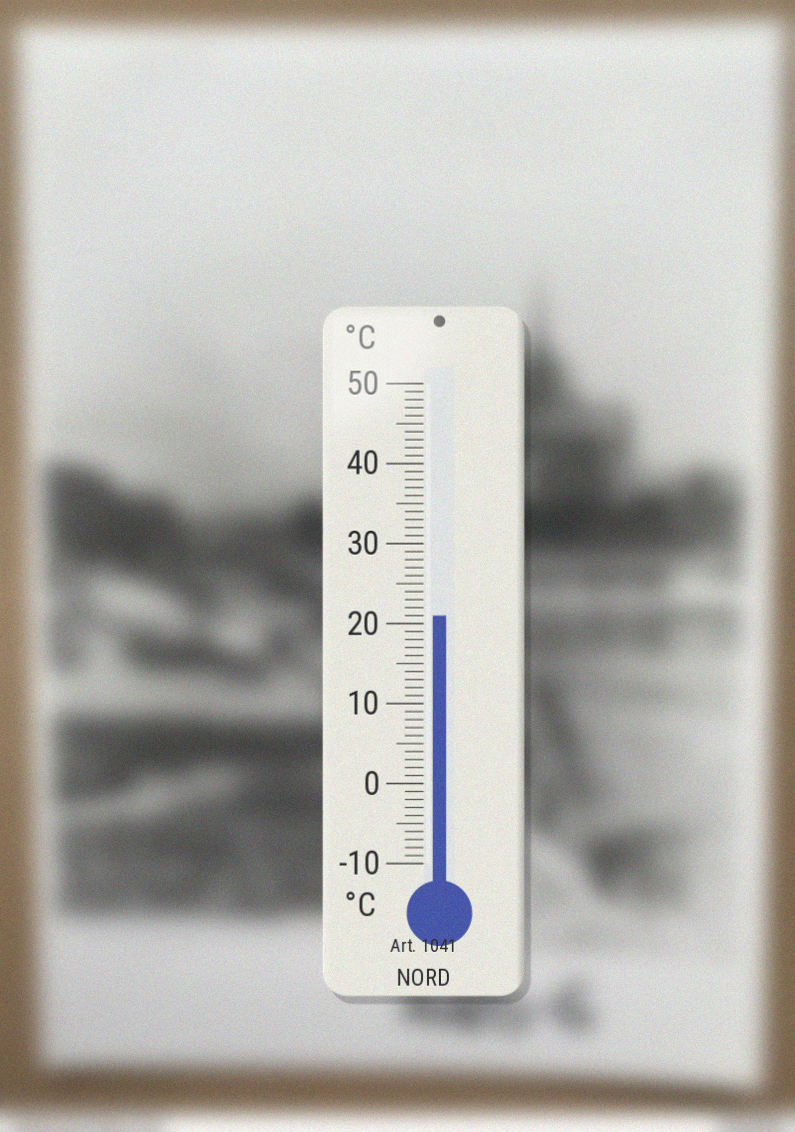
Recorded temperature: 21 °C
